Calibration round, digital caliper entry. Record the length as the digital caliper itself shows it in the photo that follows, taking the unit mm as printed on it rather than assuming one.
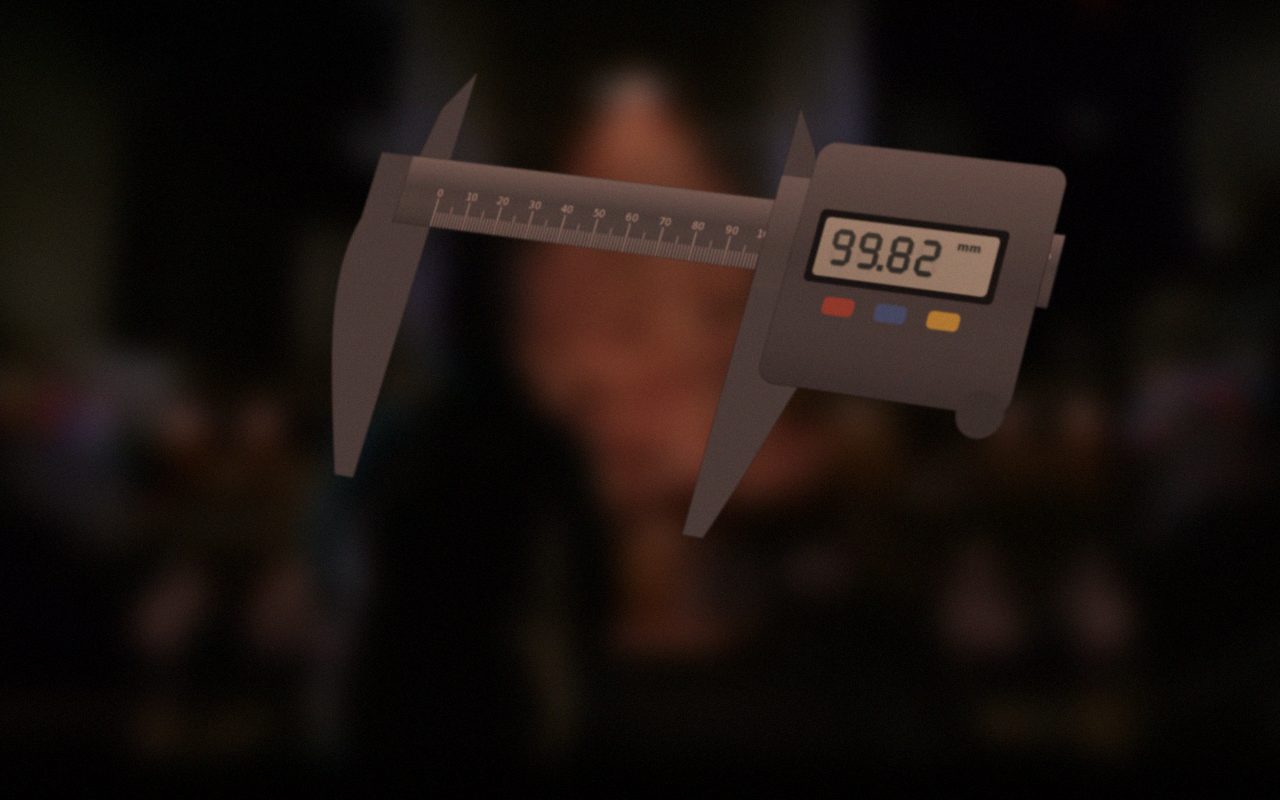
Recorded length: 99.82 mm
